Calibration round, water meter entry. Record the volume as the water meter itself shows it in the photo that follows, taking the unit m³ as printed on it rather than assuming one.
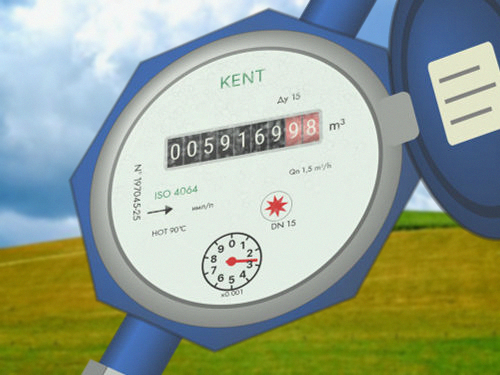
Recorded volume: 59169.982 m³
